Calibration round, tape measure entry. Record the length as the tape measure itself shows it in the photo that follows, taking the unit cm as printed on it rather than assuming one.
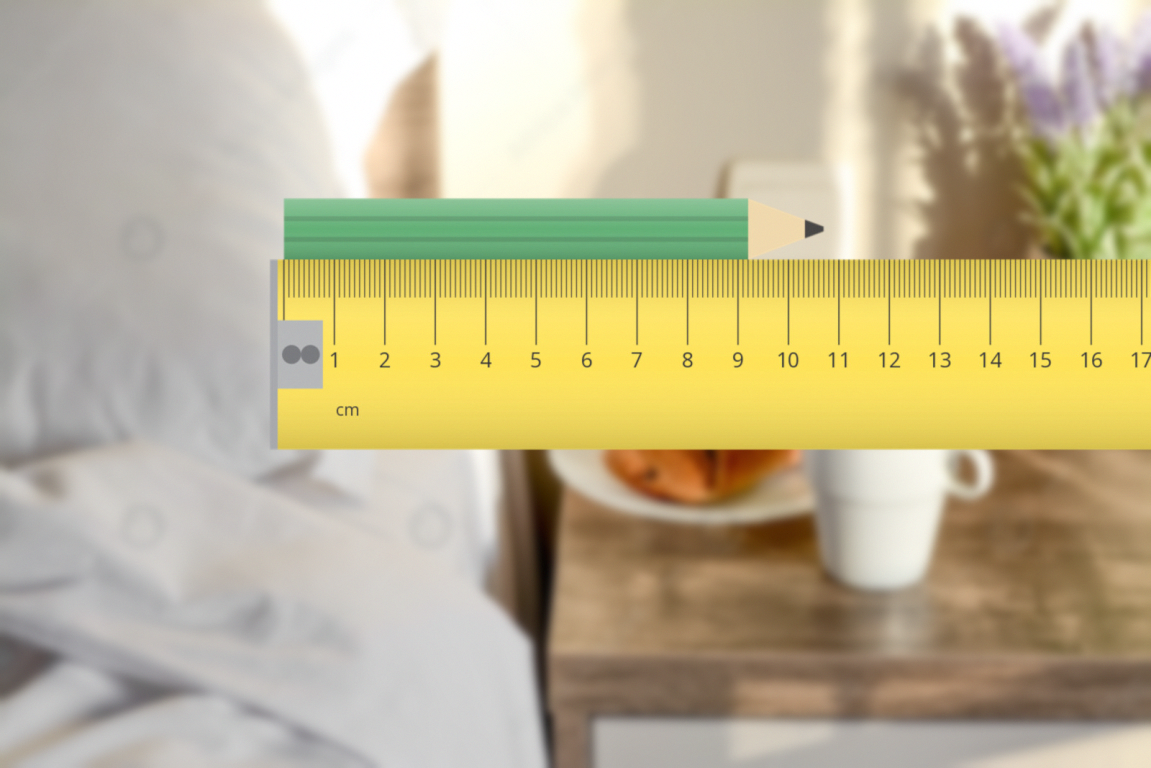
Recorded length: 10.7 cm
